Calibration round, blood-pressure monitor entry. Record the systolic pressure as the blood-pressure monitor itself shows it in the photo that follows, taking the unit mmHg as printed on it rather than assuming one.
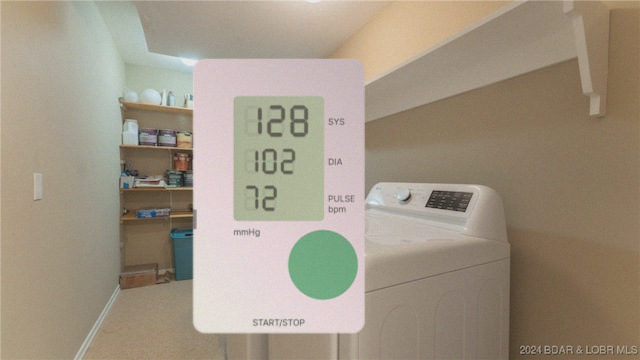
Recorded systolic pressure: 128 mmHg
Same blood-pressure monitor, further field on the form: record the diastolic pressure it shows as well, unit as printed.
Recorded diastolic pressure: 102 mmHg
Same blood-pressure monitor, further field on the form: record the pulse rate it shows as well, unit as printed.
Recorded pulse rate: 72 bpm
